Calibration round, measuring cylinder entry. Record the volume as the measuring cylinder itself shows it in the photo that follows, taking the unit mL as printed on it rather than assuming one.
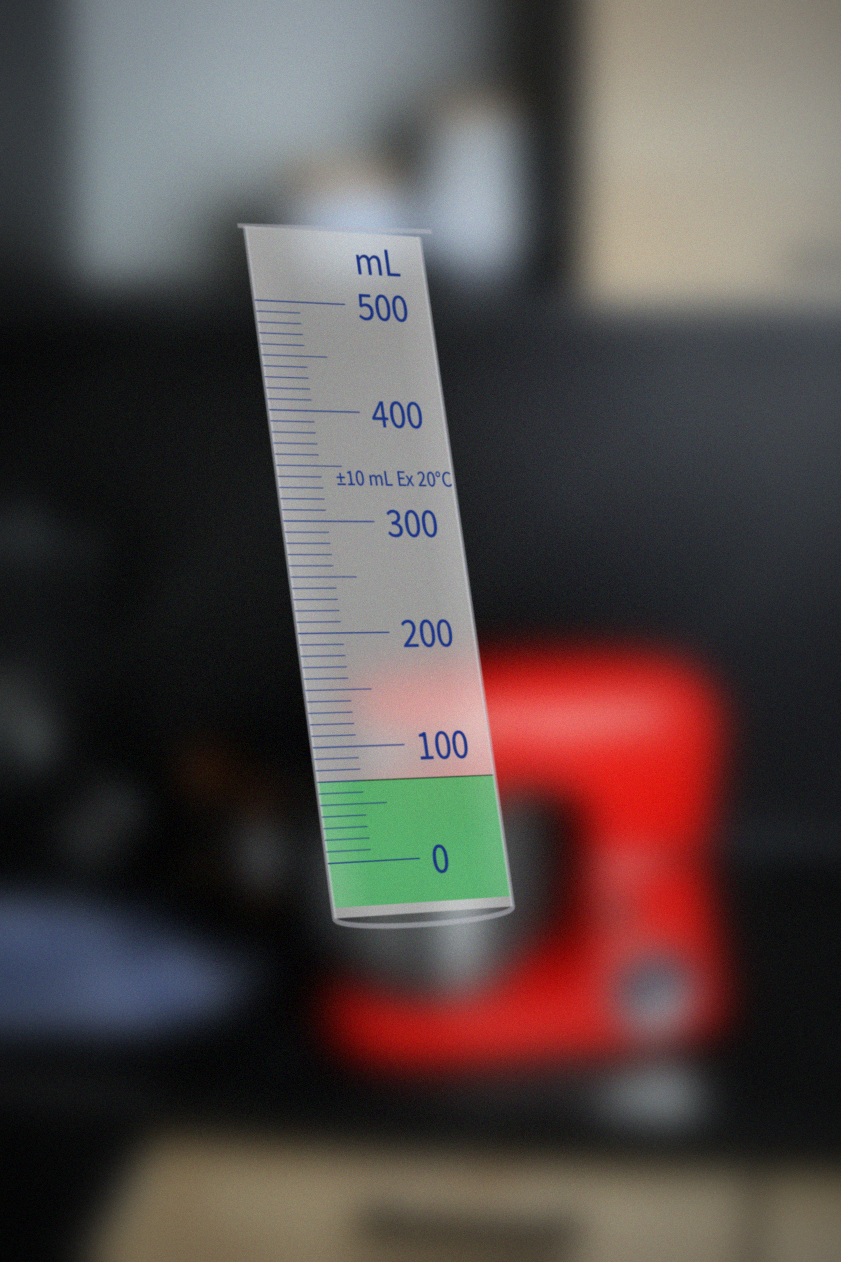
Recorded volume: 70 mL
